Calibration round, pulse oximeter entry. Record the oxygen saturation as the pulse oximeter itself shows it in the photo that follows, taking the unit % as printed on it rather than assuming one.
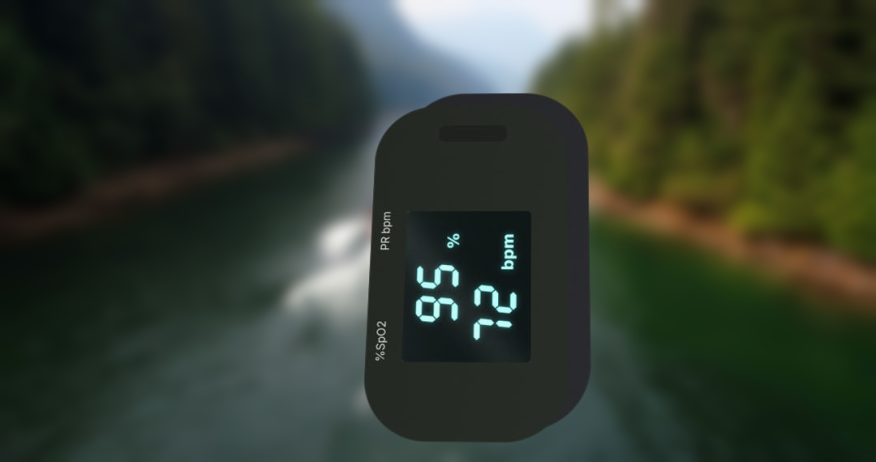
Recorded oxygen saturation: 95 %
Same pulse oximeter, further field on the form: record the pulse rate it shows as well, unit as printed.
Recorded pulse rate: 72 bpm
